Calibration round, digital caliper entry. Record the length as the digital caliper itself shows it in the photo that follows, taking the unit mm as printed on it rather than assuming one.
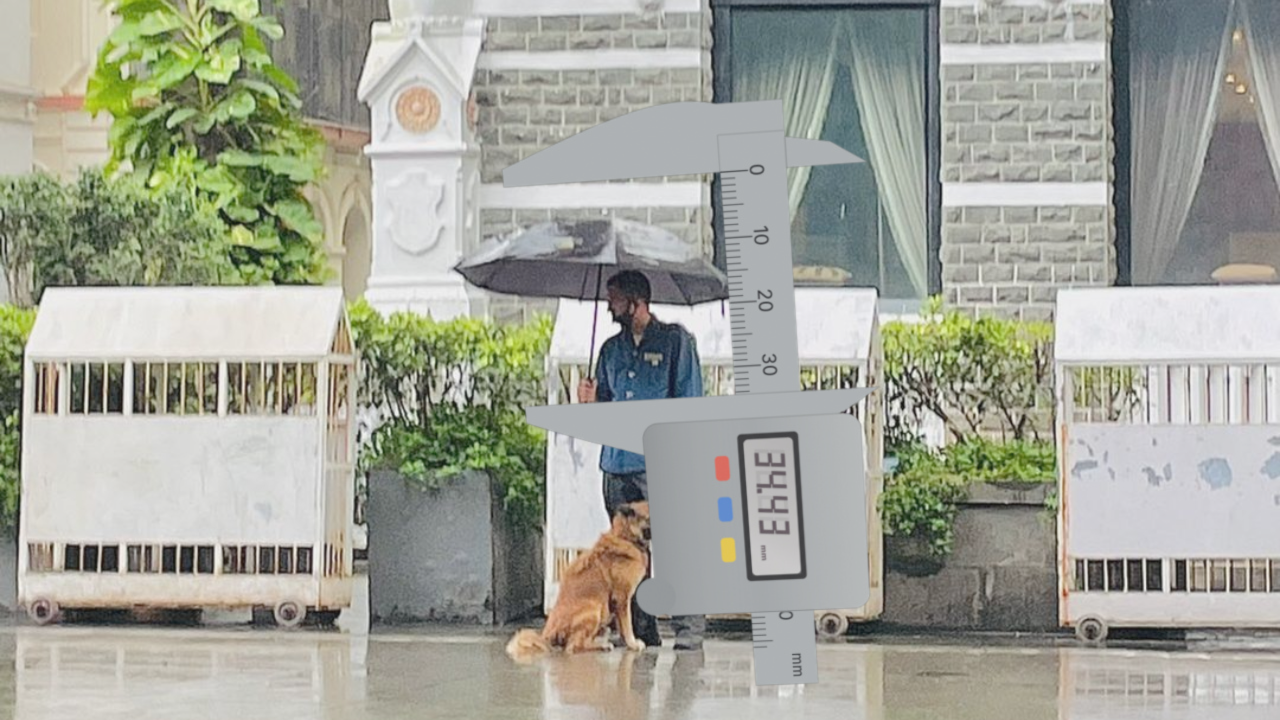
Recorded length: 34.43 mm
